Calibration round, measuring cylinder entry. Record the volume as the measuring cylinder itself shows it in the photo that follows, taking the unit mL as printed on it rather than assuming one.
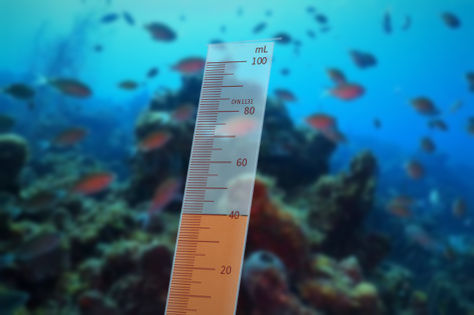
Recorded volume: 40 mL
